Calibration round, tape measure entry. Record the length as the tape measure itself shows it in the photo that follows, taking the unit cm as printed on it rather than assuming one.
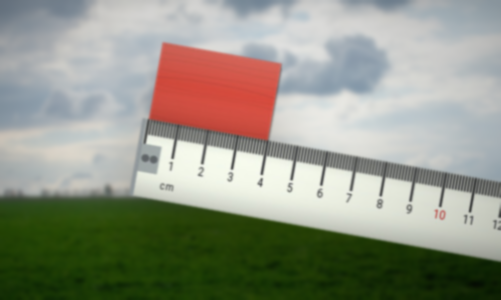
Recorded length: 4 cm
